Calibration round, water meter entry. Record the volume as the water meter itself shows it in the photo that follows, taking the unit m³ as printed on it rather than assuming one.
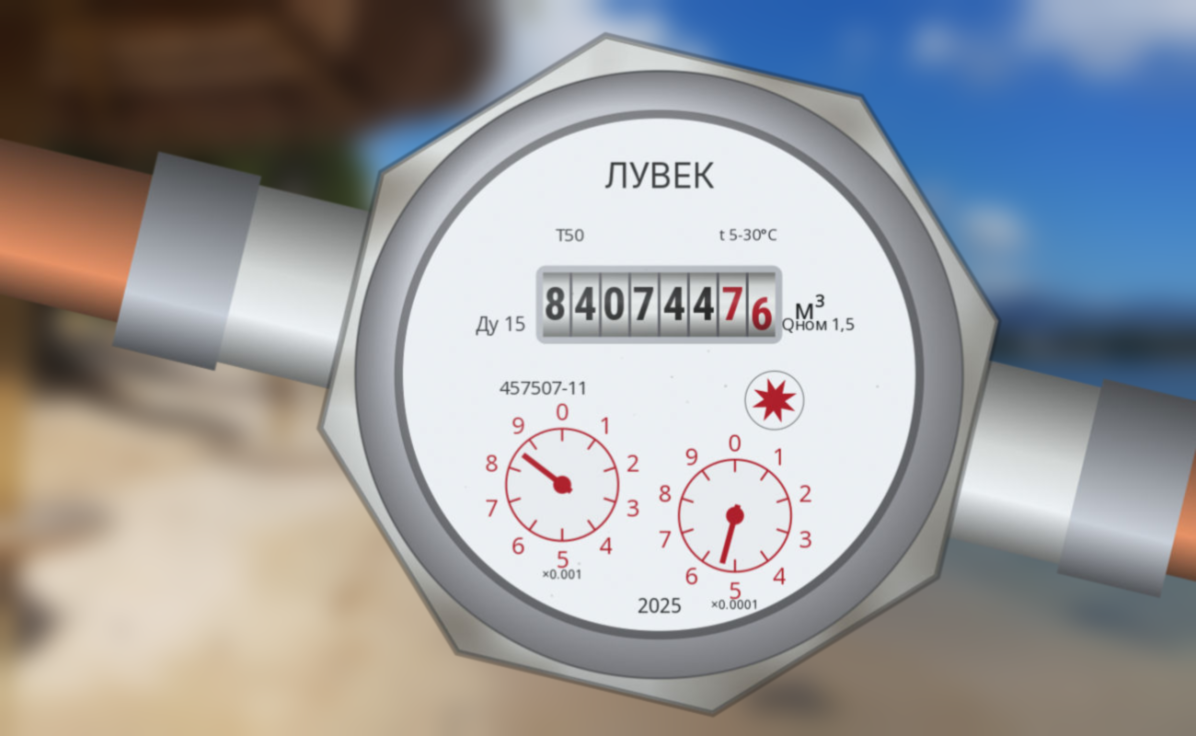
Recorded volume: 840744.7585 m³
